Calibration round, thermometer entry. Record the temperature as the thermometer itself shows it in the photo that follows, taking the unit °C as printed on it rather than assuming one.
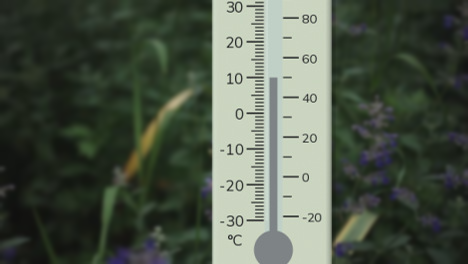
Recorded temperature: 10 °C
